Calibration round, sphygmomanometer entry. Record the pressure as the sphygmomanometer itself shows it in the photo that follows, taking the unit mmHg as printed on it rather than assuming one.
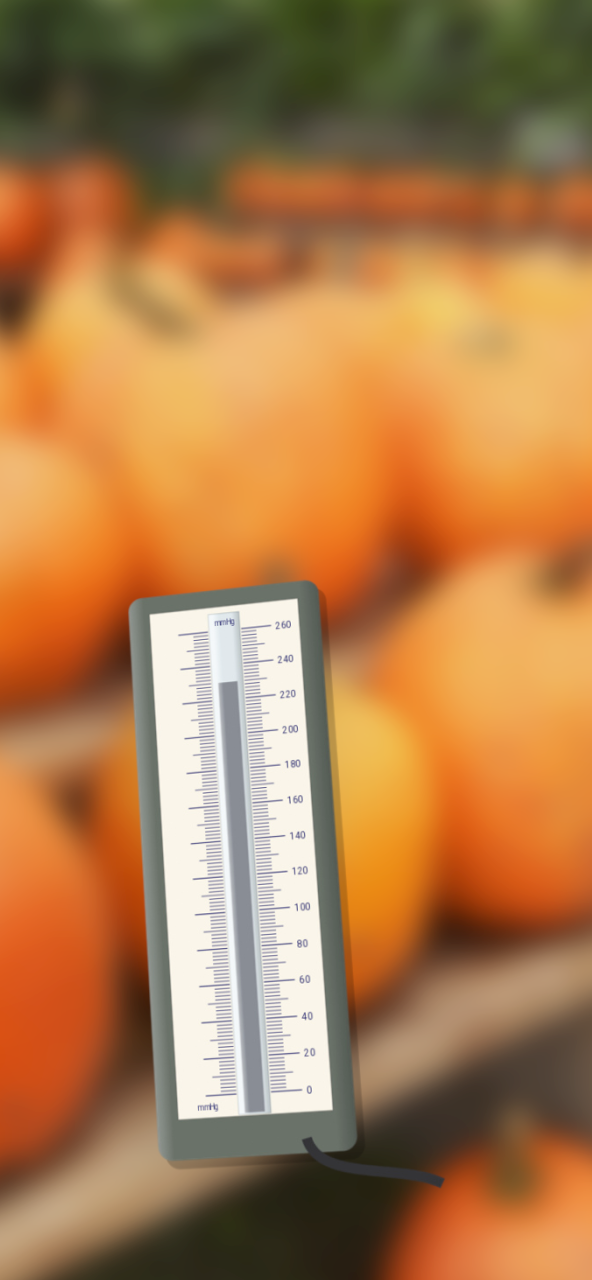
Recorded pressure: 230 mmHg
